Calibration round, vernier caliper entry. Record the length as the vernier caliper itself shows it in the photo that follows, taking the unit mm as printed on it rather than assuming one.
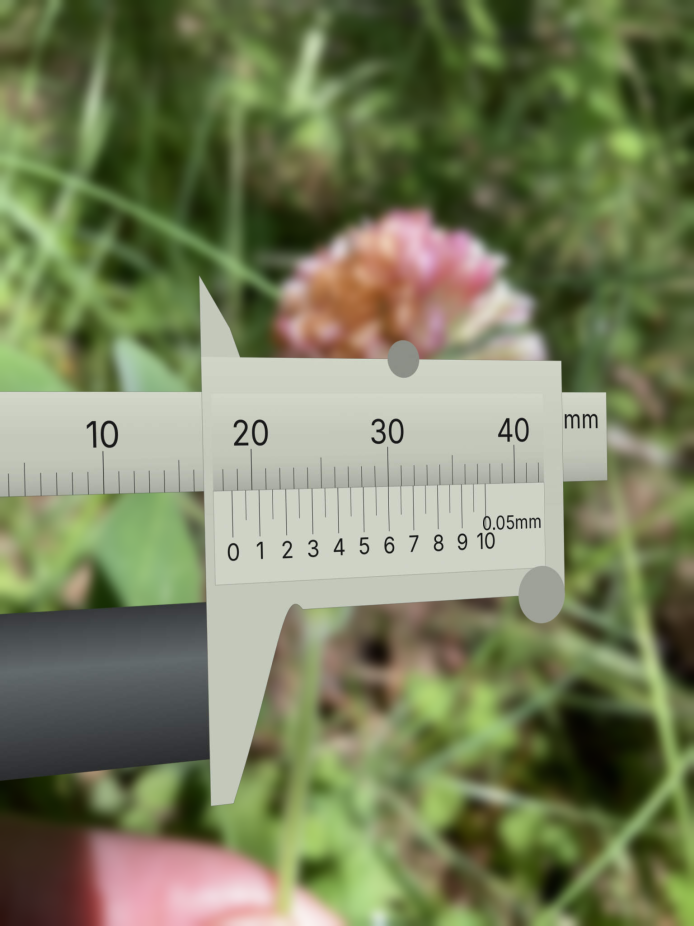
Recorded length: 18.6 mm
